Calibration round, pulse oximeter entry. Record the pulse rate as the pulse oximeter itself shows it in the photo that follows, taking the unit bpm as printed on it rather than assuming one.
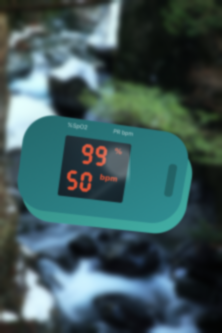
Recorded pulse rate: 50 bpm
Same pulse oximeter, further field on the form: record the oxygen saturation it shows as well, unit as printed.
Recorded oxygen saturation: 99 %
